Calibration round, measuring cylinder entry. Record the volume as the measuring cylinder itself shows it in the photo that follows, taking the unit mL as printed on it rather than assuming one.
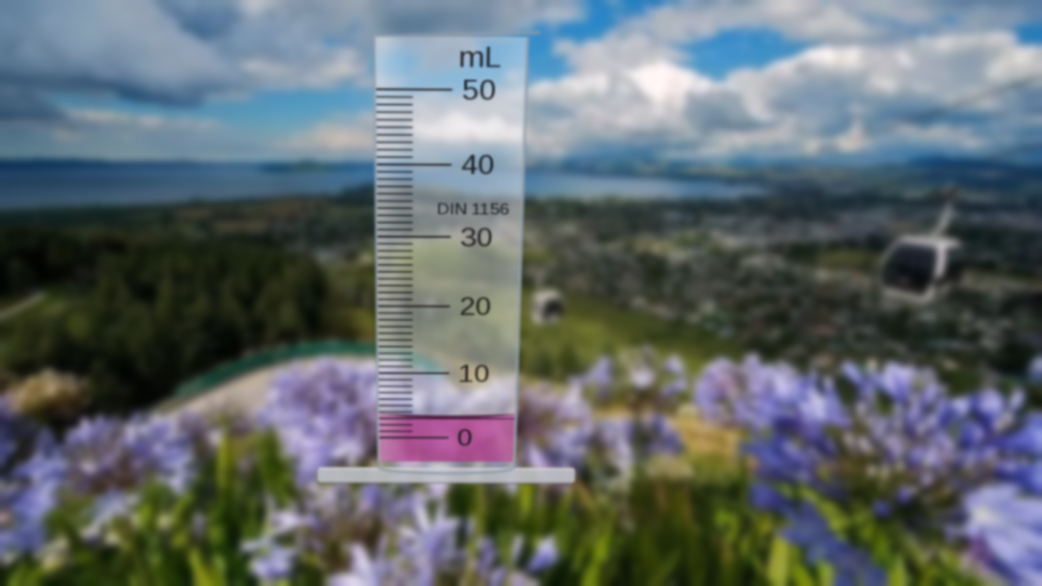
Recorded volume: 3 mL
